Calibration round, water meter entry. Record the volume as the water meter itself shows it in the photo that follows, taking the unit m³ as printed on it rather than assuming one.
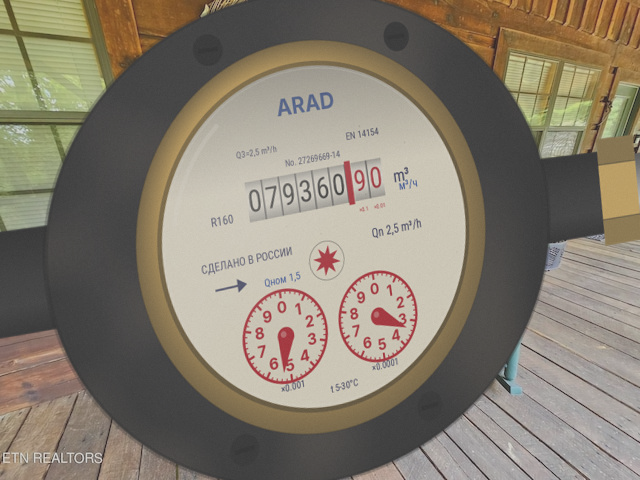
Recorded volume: 79360.9053 m³
